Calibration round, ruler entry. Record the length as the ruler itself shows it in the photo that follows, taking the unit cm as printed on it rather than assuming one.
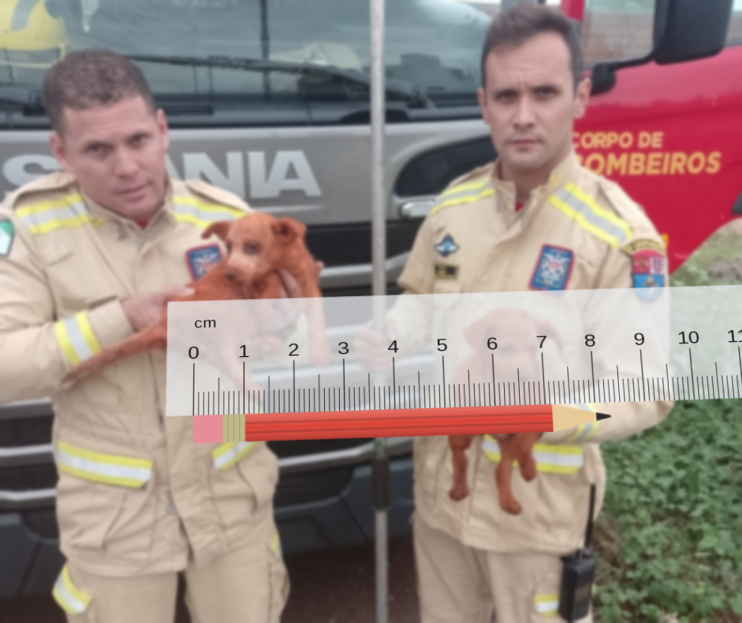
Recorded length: 8.3 cm
